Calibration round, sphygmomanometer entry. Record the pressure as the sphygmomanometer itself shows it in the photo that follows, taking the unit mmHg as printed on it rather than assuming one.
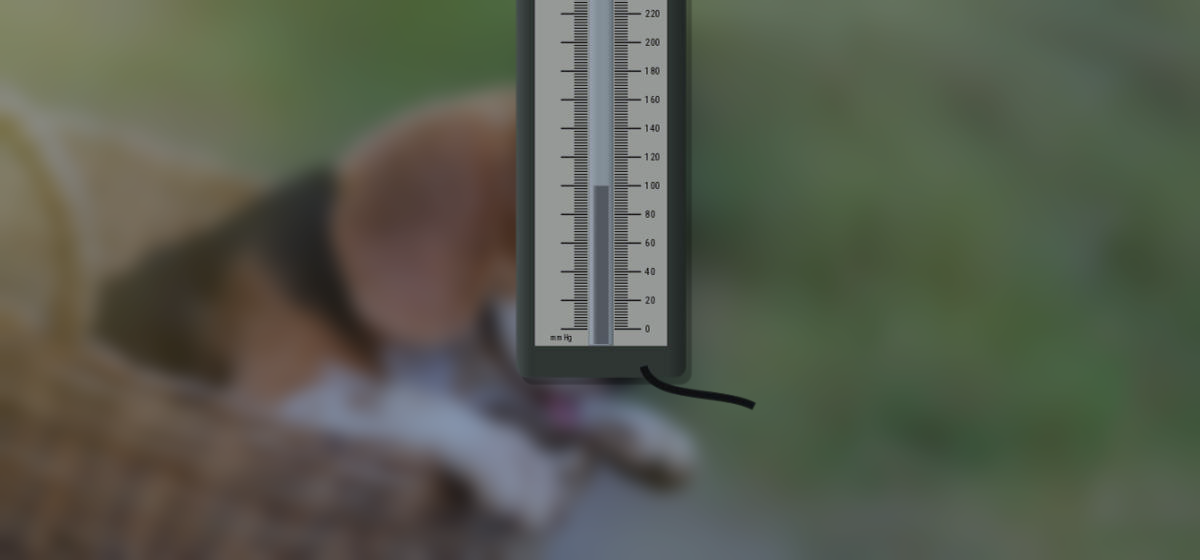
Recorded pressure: 100 mmHg
